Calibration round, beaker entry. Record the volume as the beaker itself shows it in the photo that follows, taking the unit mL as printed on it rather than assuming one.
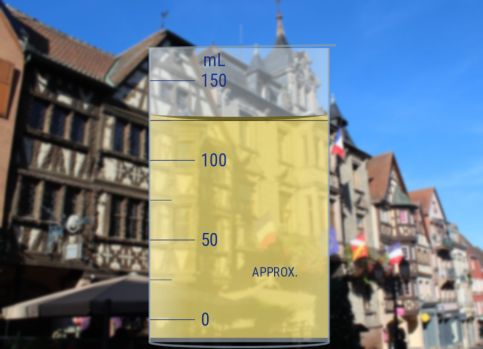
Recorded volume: 125 mL
